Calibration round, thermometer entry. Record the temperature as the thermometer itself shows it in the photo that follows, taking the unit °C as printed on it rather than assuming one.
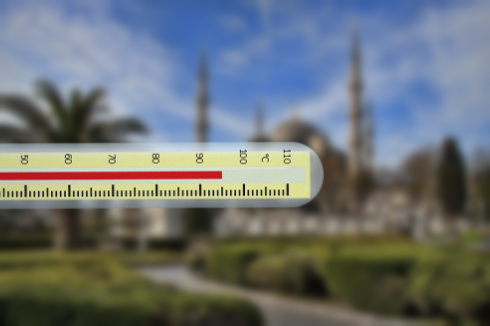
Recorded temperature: 95 °C
